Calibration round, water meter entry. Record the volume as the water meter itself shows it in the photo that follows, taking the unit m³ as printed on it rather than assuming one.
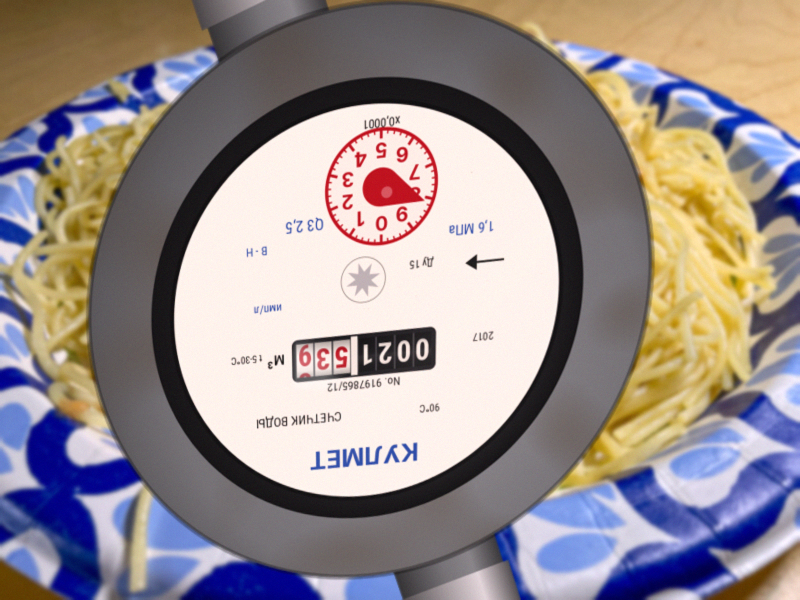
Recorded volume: 21.5388 m³
